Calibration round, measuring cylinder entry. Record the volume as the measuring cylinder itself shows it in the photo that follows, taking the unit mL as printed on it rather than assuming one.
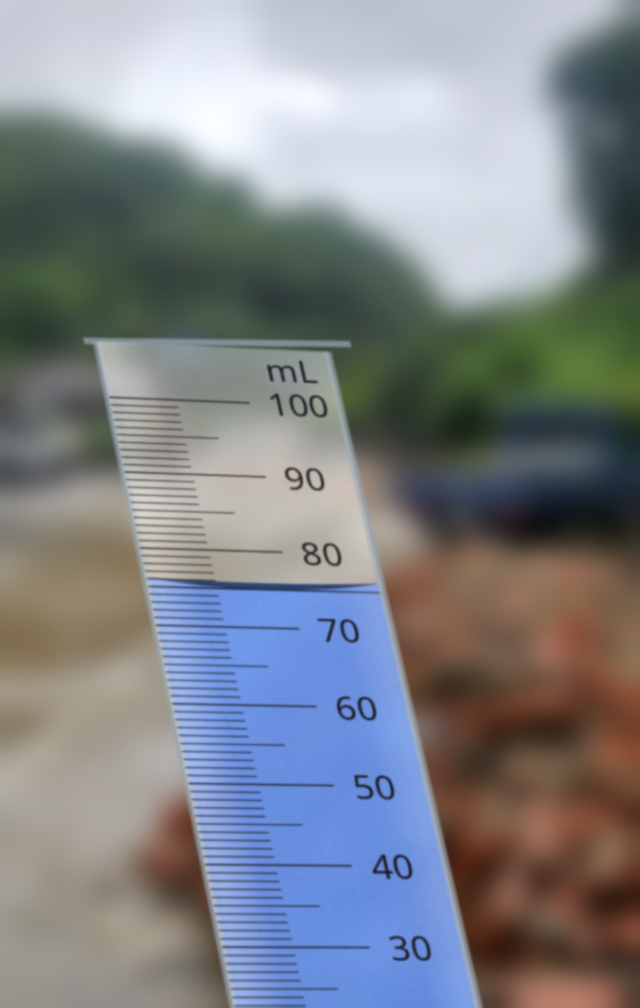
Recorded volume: 75 mL
